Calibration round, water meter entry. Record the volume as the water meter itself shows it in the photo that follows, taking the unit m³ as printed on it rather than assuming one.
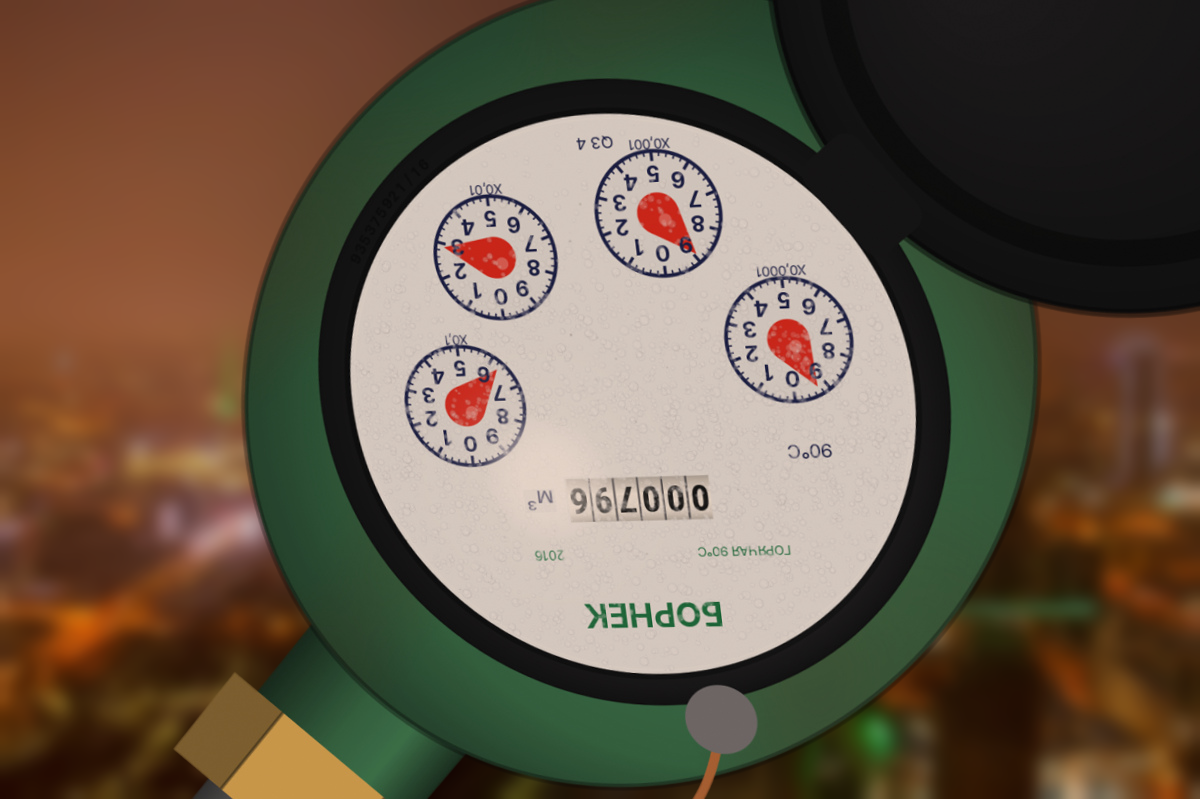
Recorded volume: 796.6289 m³
